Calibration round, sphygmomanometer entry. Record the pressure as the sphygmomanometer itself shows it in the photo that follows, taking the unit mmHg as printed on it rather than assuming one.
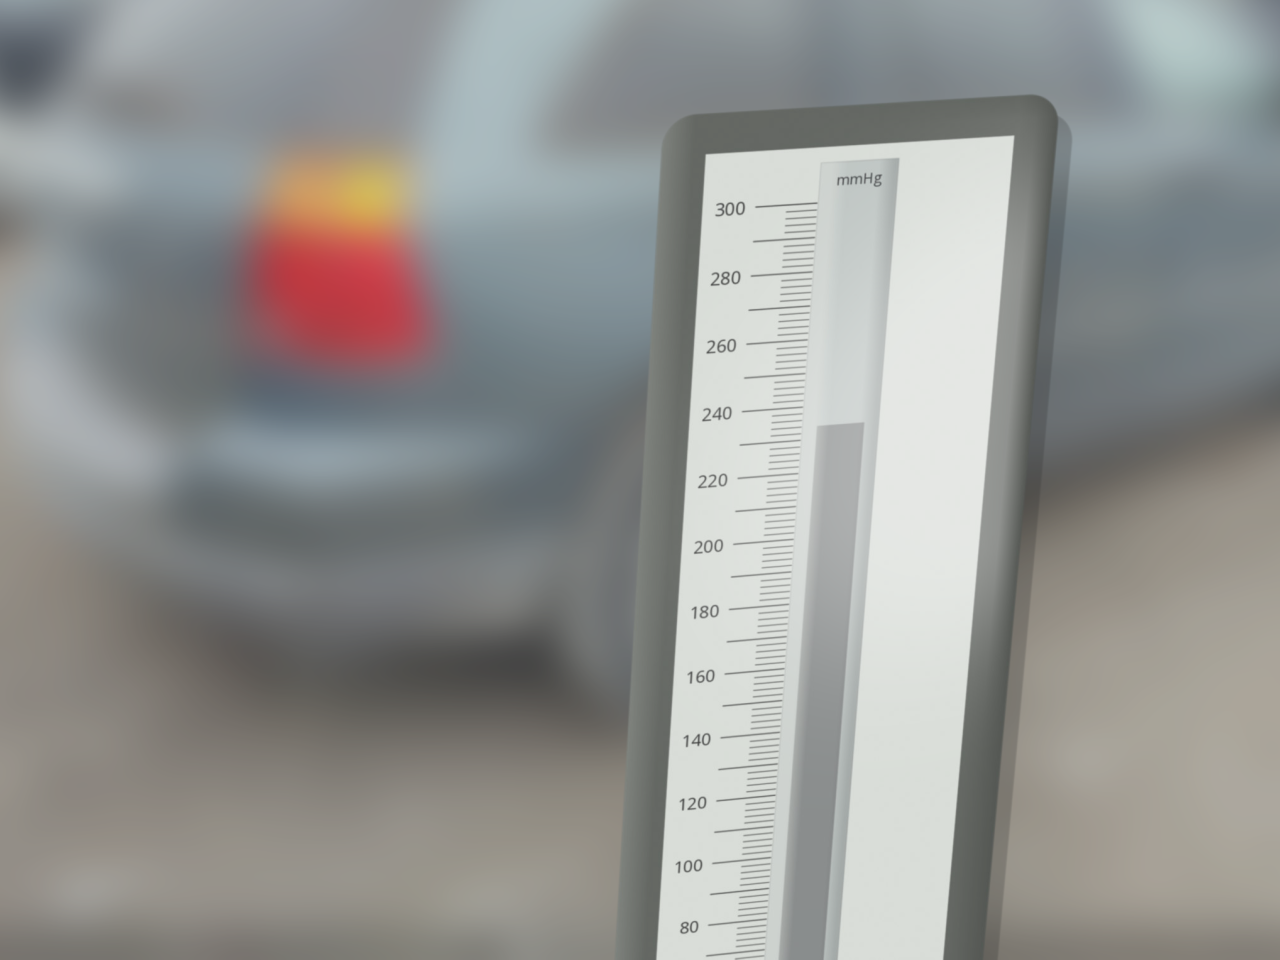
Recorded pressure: 234 mmHg
